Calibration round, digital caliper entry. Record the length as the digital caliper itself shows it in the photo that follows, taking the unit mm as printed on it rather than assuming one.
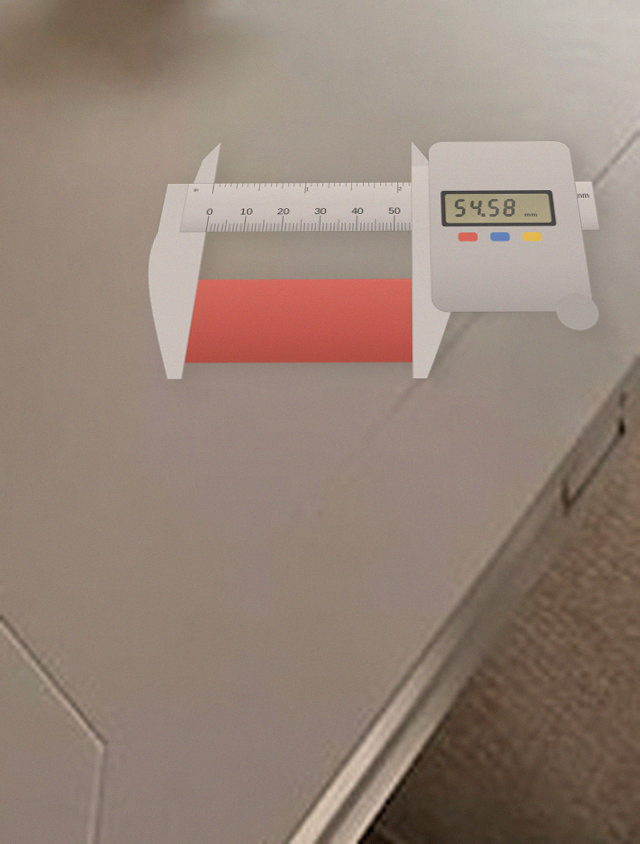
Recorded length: 54.58 mm
